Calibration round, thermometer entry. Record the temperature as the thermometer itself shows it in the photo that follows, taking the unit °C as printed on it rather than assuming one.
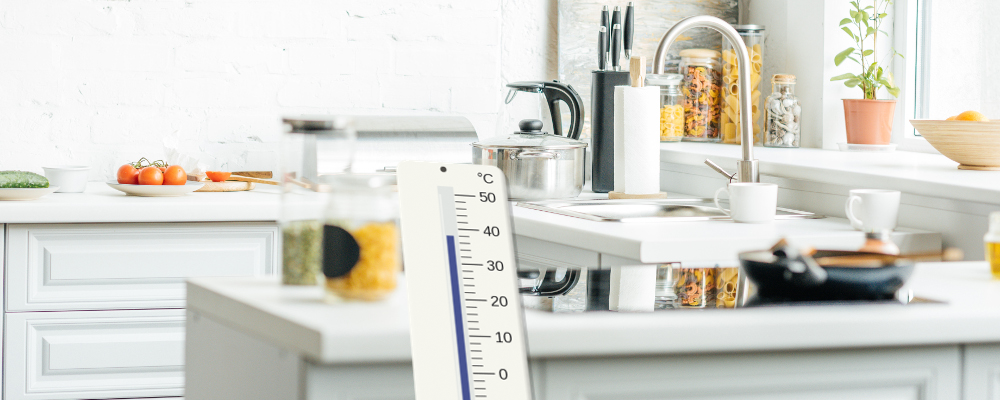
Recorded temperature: 38 °C
